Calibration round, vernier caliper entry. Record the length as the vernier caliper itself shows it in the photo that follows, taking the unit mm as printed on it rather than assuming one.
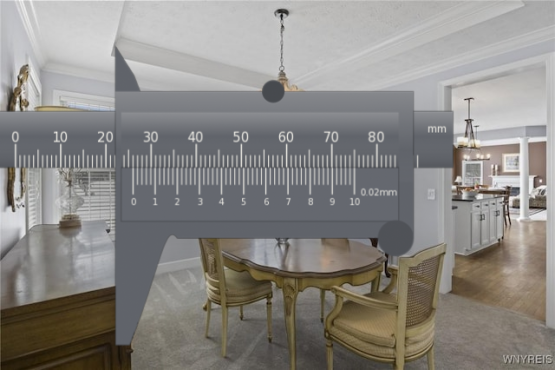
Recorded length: 26.0 mm
